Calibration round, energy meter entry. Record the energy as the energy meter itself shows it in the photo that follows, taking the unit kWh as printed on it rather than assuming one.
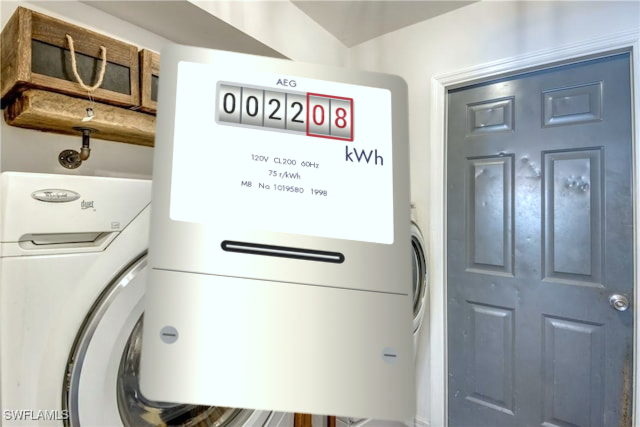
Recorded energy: 22.08 kWh
